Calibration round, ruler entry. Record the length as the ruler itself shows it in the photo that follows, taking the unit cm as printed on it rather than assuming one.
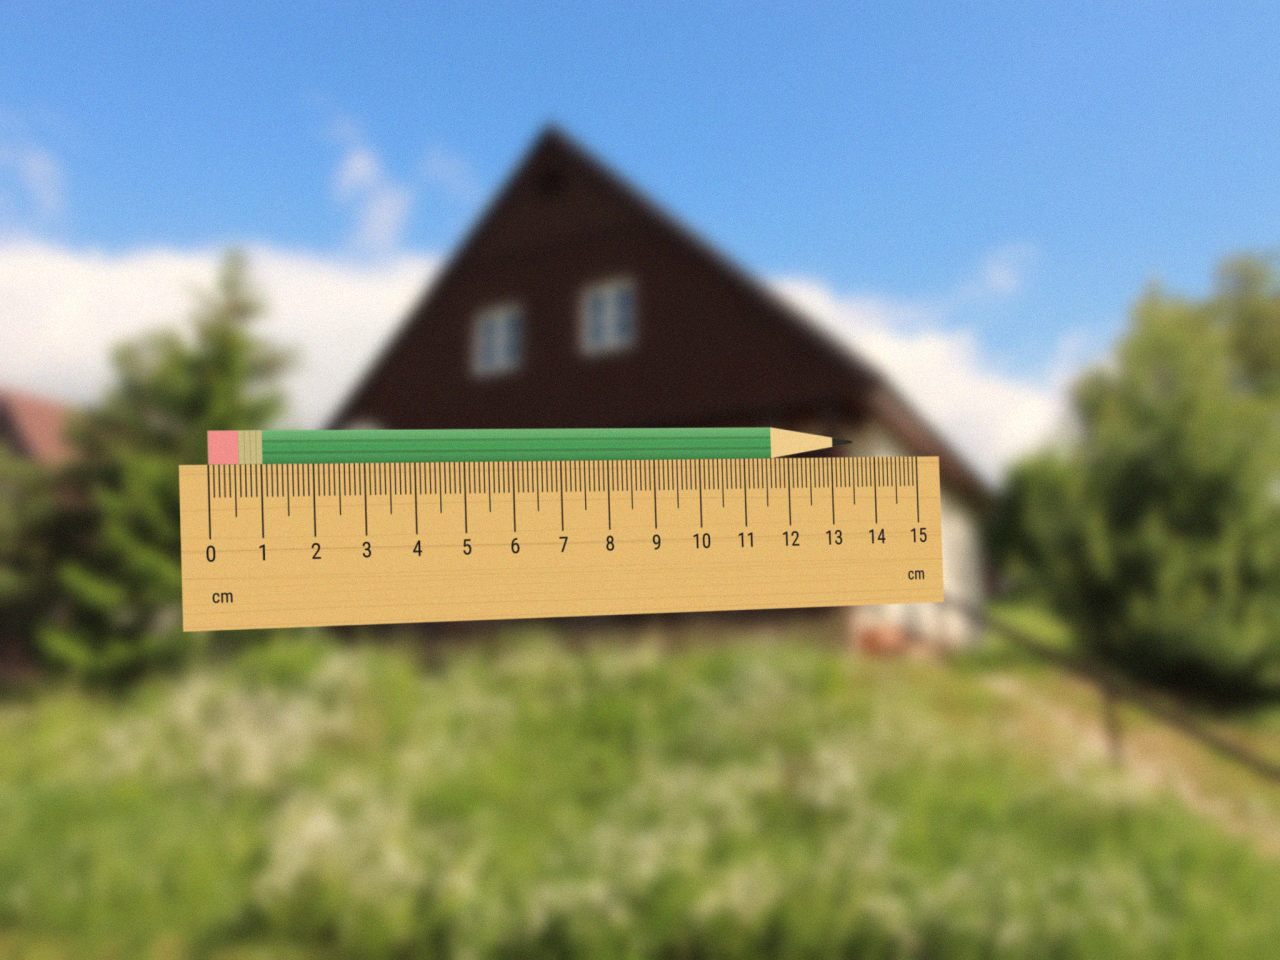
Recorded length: 13.5 cm
